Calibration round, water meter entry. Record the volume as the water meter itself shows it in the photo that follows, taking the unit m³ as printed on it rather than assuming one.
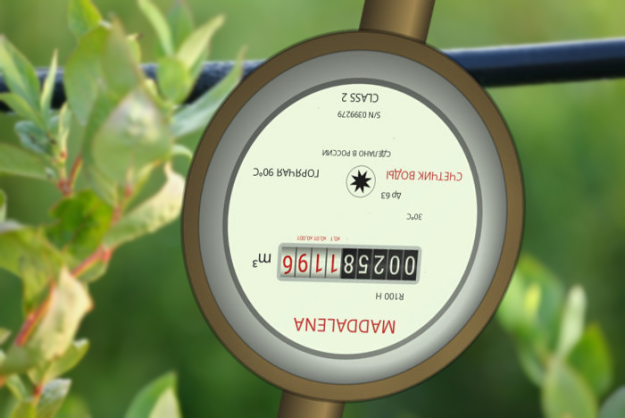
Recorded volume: 258.1196 m³
